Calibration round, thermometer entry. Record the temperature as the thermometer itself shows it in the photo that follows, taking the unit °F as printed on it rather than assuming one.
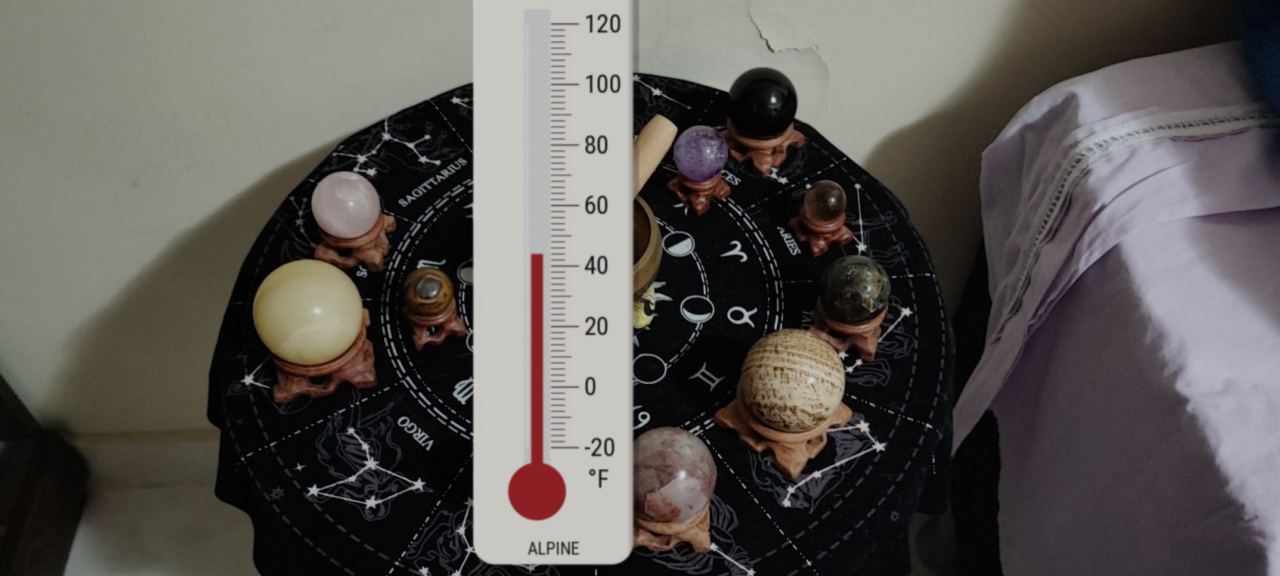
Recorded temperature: 44 °F
